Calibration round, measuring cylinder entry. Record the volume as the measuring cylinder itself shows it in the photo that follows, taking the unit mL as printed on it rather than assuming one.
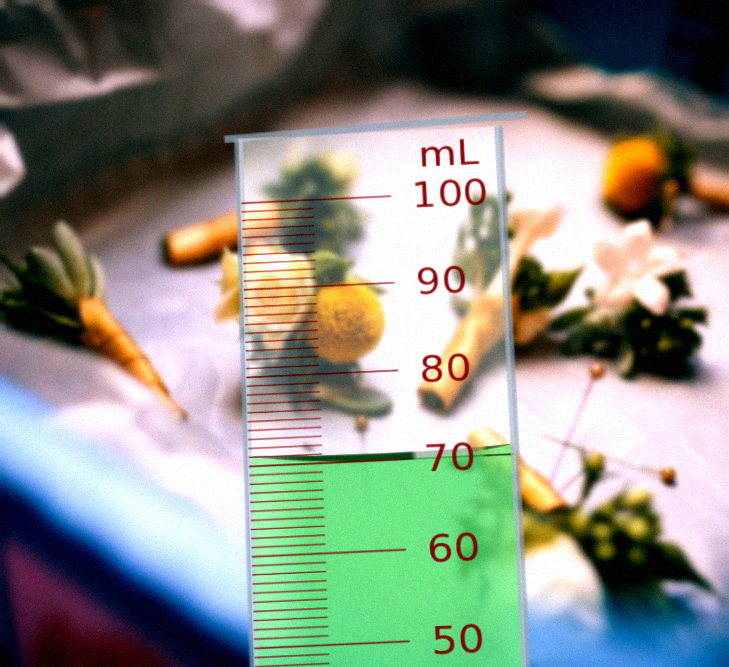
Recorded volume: 70 mL
